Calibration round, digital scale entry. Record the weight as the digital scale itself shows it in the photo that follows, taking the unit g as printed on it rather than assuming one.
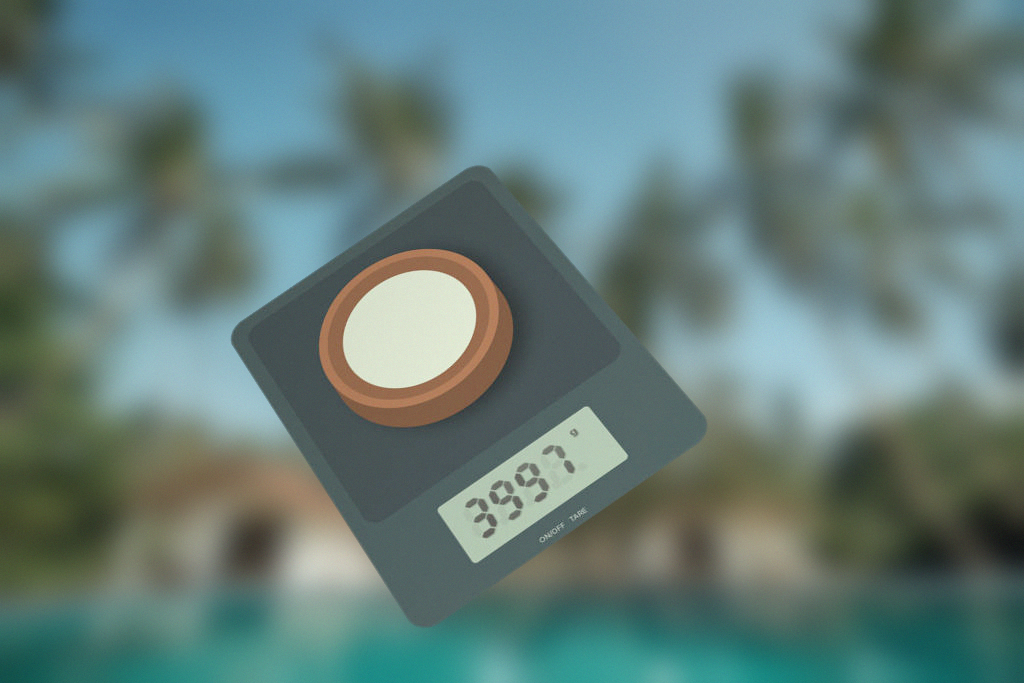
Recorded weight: 3997 g
